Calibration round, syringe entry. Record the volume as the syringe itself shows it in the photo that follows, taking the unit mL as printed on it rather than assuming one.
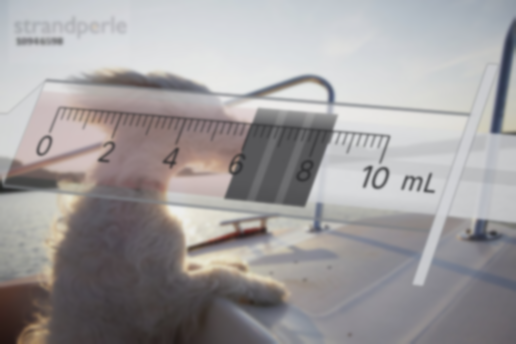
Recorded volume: 6 mL
